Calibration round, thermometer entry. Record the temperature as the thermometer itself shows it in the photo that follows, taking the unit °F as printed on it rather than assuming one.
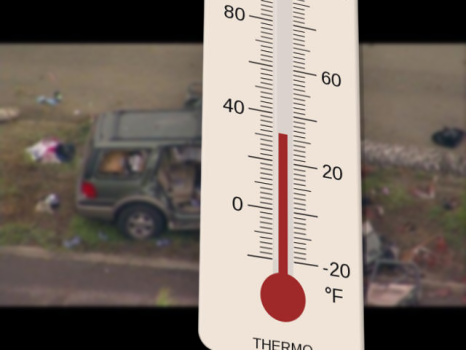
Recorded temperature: 32 °F
